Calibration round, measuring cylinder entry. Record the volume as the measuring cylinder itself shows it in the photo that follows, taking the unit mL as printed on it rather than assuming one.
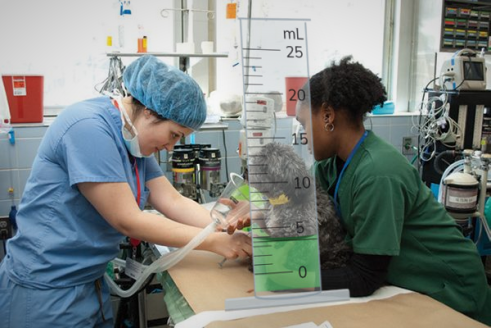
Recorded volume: 3.5 mL
